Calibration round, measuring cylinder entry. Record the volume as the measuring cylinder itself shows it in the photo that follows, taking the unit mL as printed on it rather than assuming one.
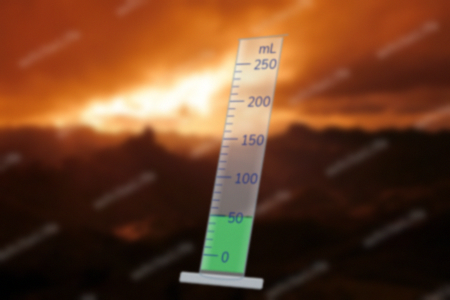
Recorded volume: 50 mL
